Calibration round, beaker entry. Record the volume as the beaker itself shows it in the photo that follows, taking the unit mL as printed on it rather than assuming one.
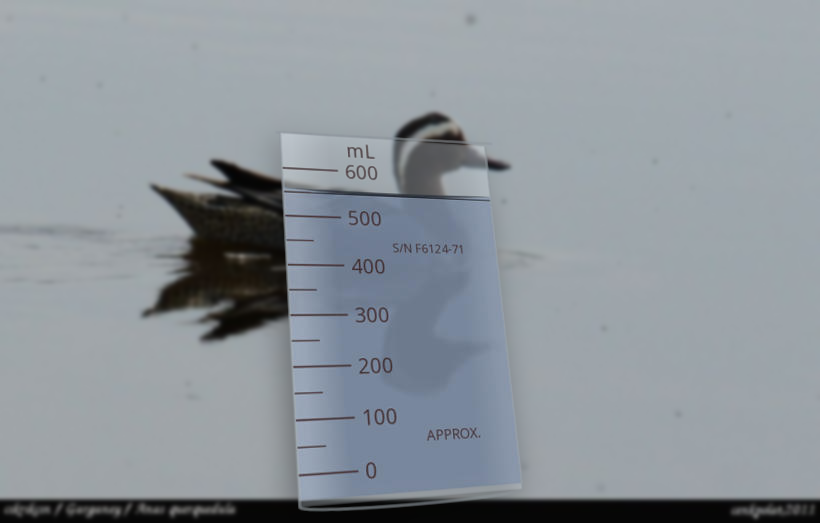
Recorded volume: 550 mL
